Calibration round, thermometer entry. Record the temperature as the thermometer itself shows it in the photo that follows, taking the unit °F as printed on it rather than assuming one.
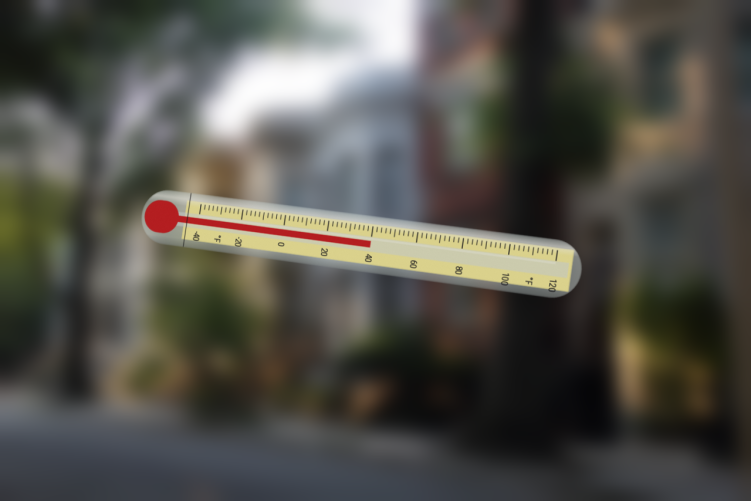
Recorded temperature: 40 °F
